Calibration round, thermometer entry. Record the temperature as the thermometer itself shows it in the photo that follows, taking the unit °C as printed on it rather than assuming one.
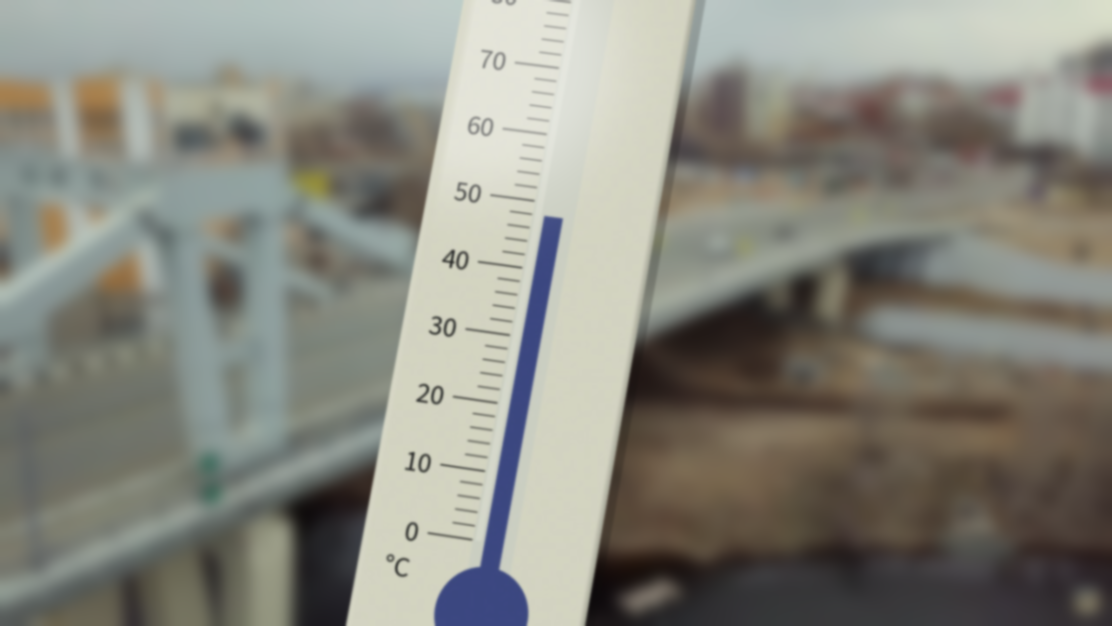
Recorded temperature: 48 °C
